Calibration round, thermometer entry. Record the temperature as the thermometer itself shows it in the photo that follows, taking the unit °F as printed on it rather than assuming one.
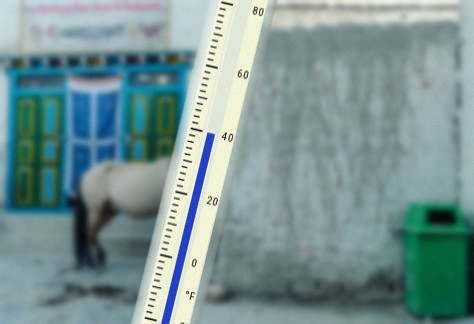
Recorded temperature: 40 °F
